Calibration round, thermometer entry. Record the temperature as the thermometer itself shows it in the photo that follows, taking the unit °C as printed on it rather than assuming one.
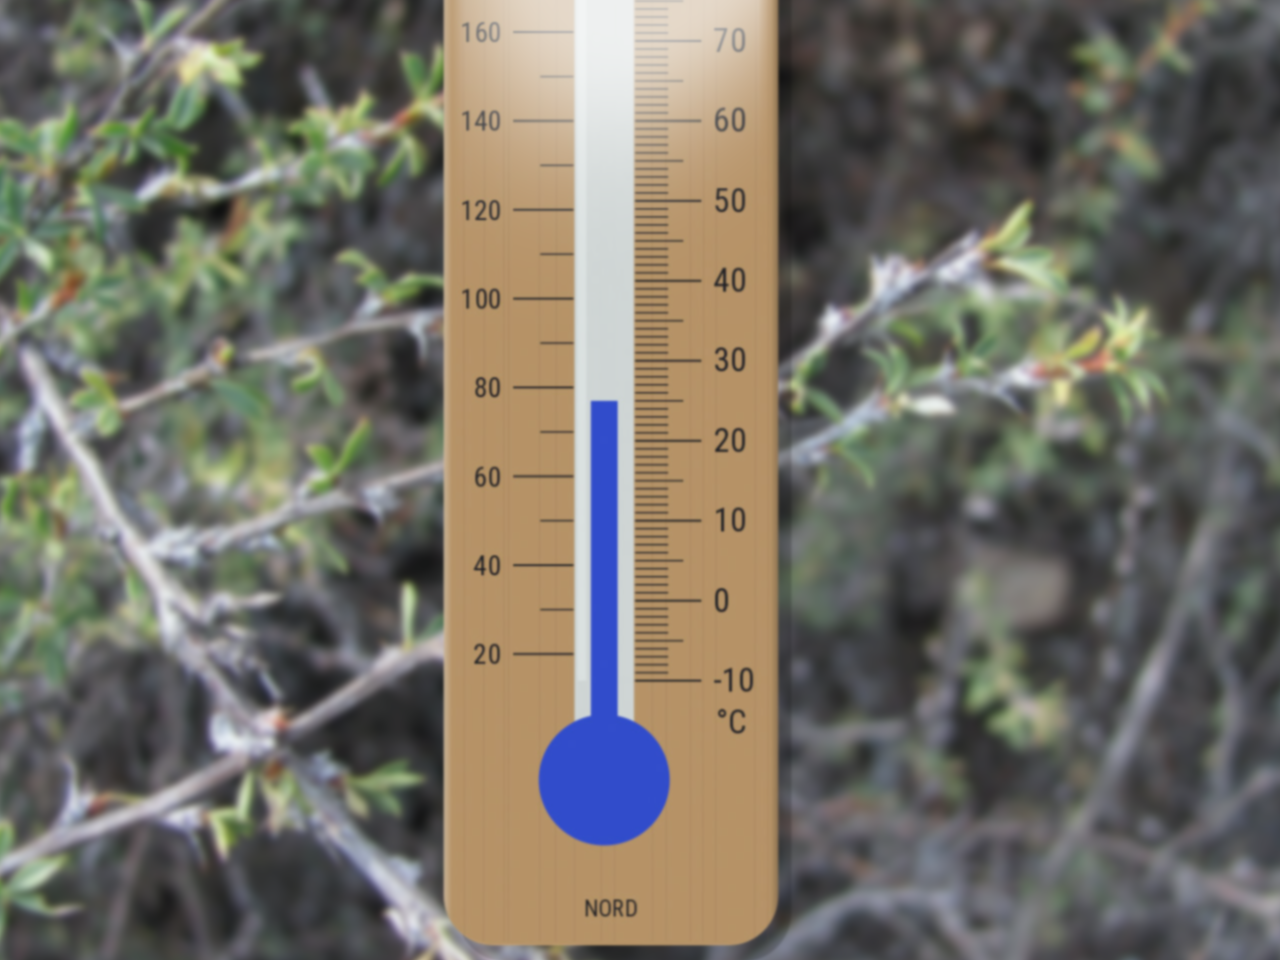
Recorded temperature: 25 °C
